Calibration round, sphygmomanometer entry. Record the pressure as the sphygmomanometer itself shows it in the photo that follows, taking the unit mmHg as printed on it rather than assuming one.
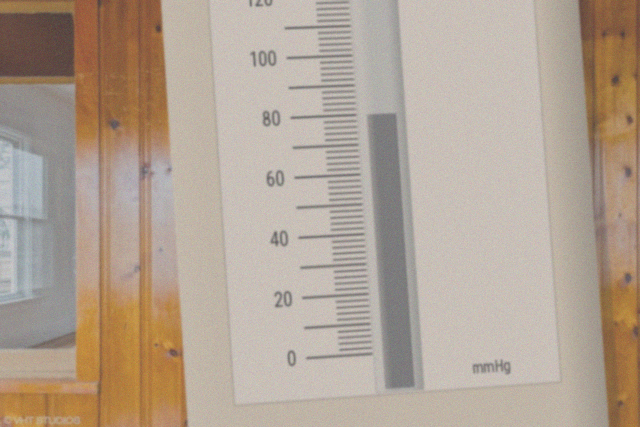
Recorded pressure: 80 mmHg
